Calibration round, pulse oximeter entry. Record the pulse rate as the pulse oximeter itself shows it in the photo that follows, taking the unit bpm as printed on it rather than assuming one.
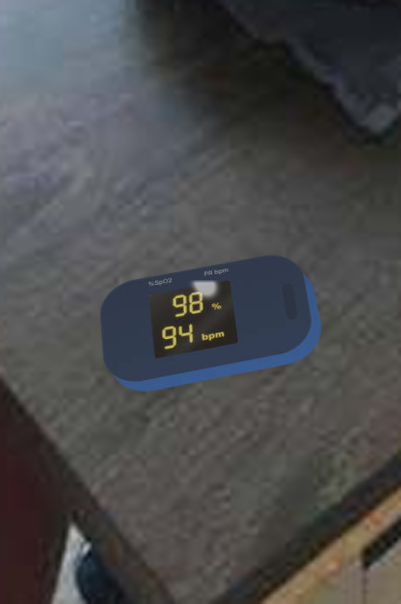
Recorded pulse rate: 94 bpm
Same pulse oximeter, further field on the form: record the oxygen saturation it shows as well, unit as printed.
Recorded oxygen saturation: 98 %
